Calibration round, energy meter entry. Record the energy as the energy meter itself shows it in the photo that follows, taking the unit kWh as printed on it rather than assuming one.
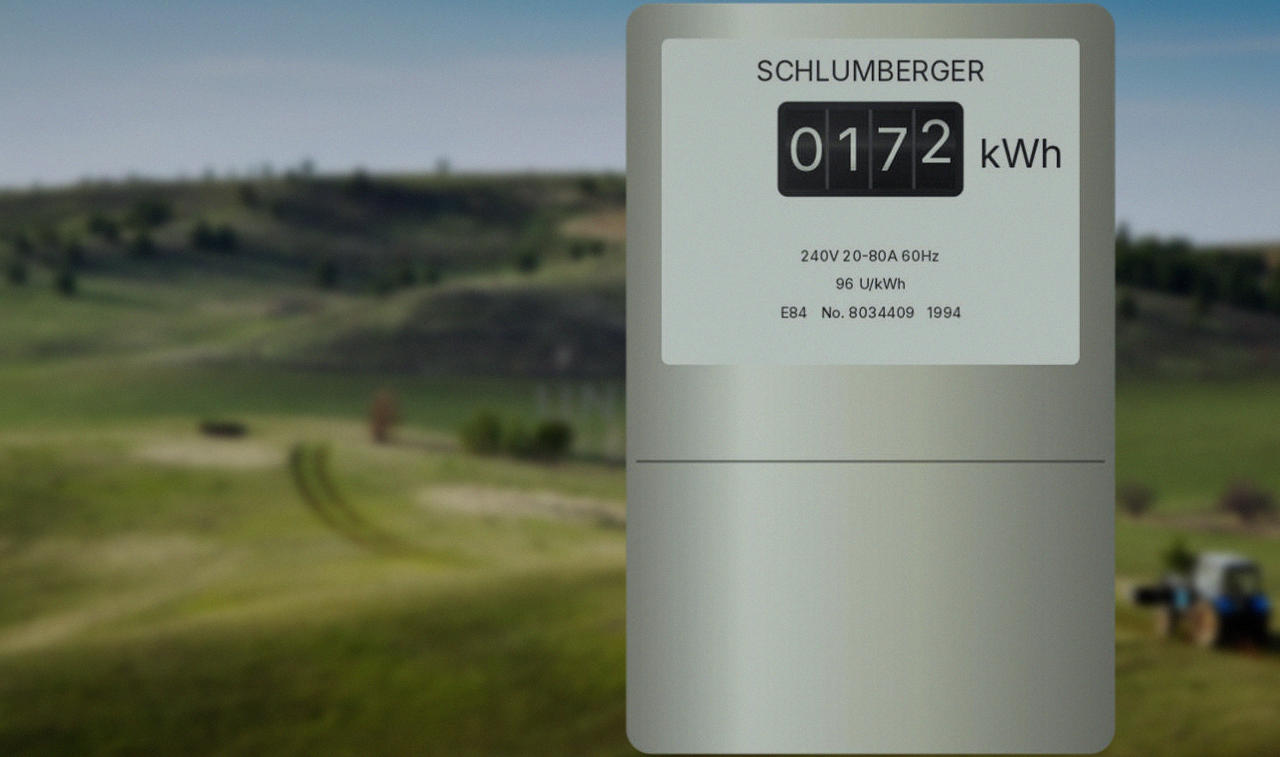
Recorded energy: 172 kWh
